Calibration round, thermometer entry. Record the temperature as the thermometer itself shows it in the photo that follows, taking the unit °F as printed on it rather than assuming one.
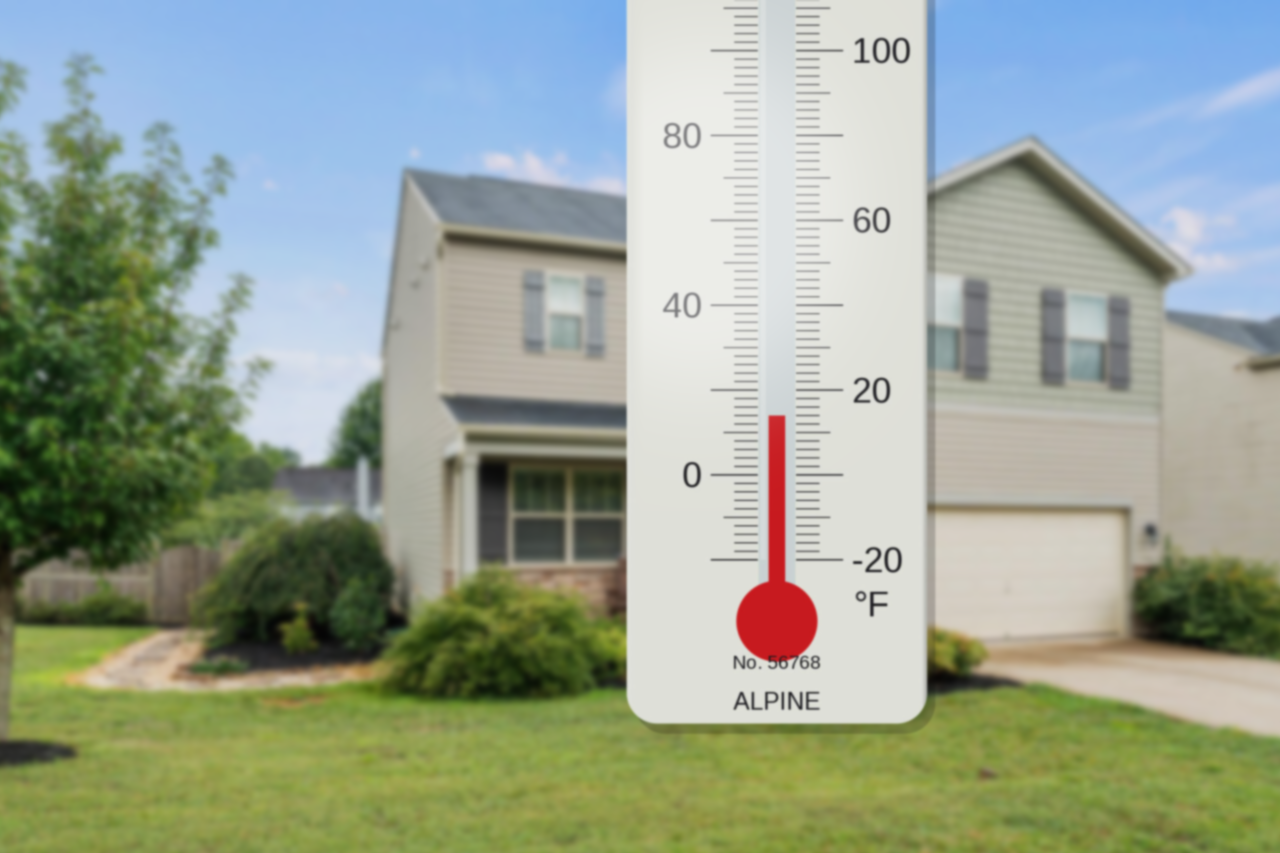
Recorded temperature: 14 °F
